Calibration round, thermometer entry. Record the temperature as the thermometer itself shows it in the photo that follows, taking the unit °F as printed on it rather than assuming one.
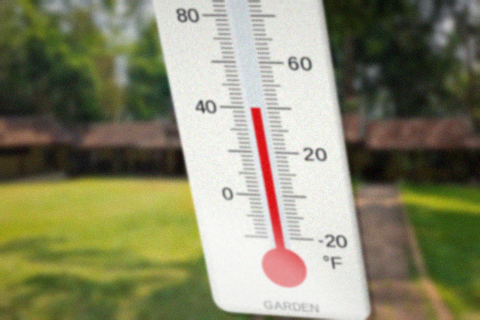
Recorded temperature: 40 °F
